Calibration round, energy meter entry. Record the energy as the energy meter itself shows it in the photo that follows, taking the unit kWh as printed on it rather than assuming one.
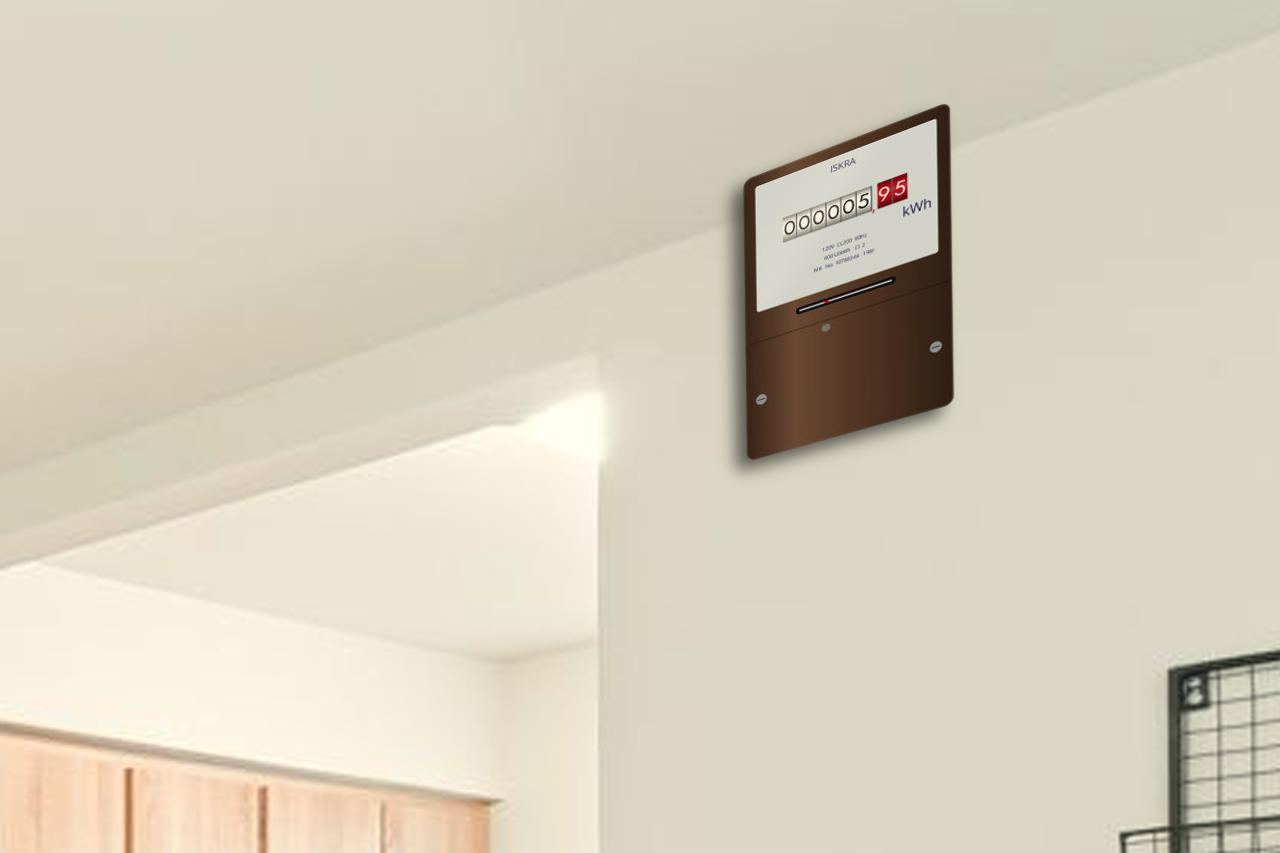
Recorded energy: 5.95 kWh
